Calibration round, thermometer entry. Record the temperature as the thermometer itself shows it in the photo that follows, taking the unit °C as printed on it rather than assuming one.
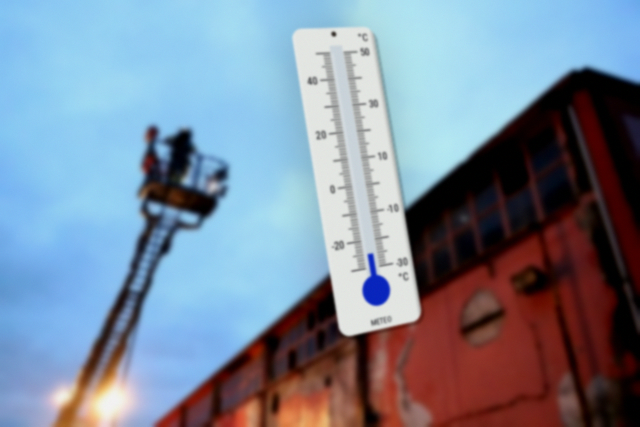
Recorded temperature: -25 °C
